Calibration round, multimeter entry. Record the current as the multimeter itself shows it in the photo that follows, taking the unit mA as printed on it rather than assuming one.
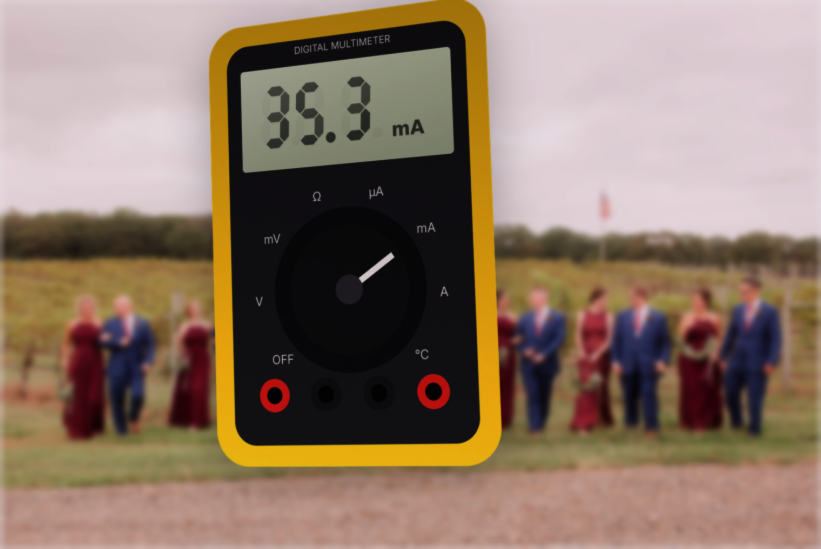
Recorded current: 35.3 mA
